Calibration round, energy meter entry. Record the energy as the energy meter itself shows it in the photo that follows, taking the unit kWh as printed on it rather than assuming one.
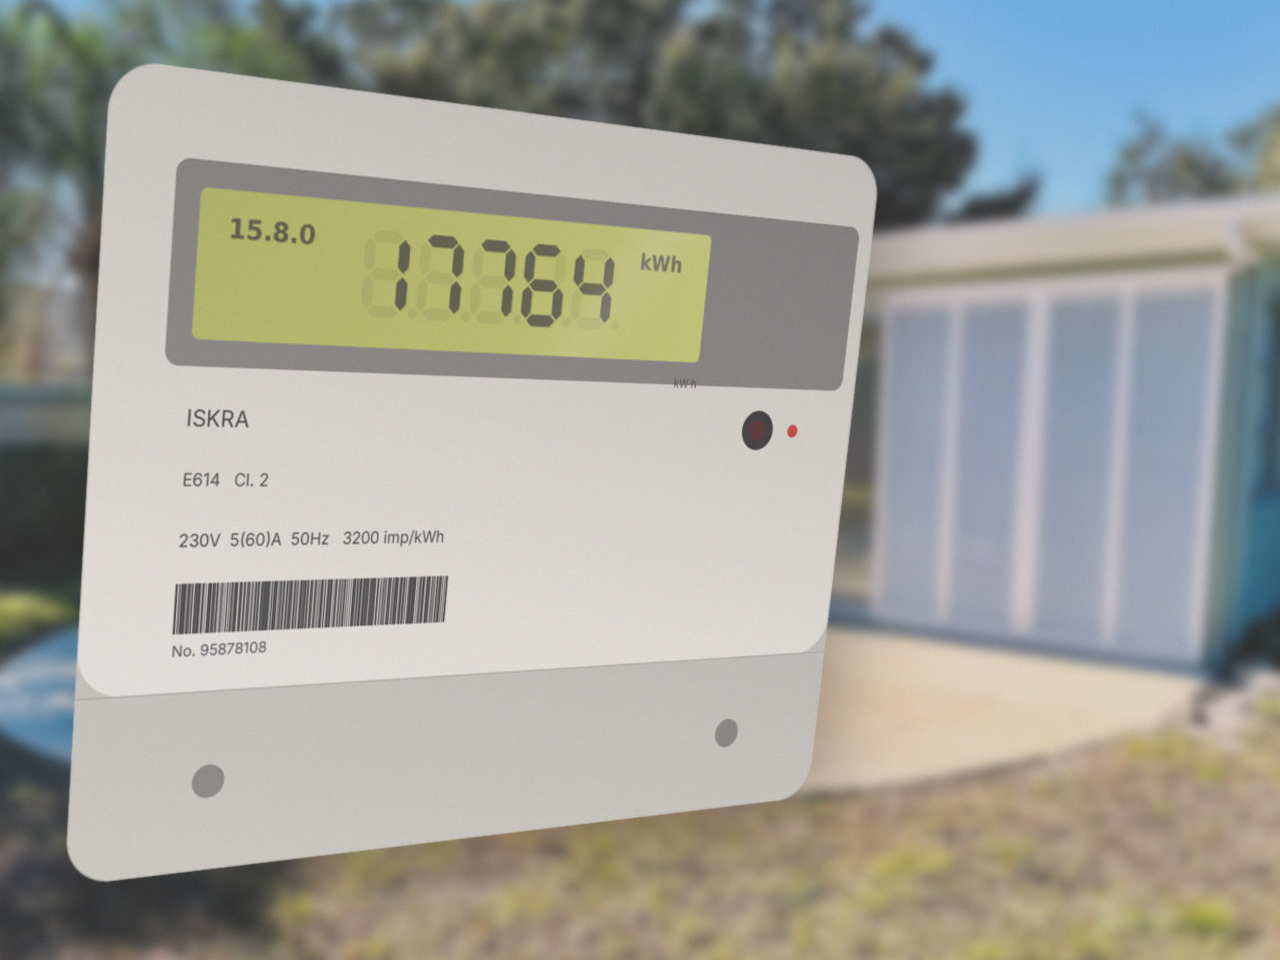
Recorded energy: 17764 kWh
